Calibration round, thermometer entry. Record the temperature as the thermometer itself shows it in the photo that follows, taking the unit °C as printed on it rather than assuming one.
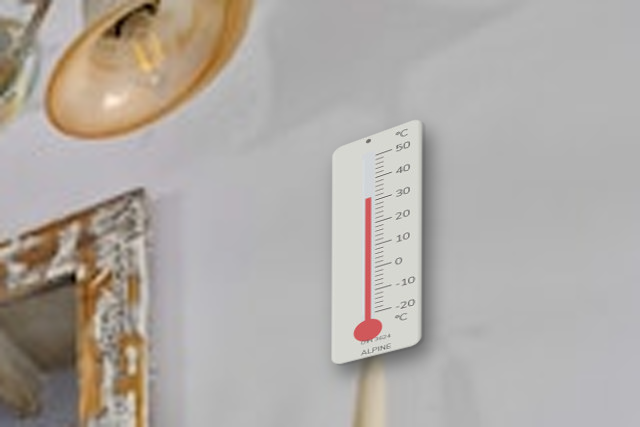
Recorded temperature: 32 °C
